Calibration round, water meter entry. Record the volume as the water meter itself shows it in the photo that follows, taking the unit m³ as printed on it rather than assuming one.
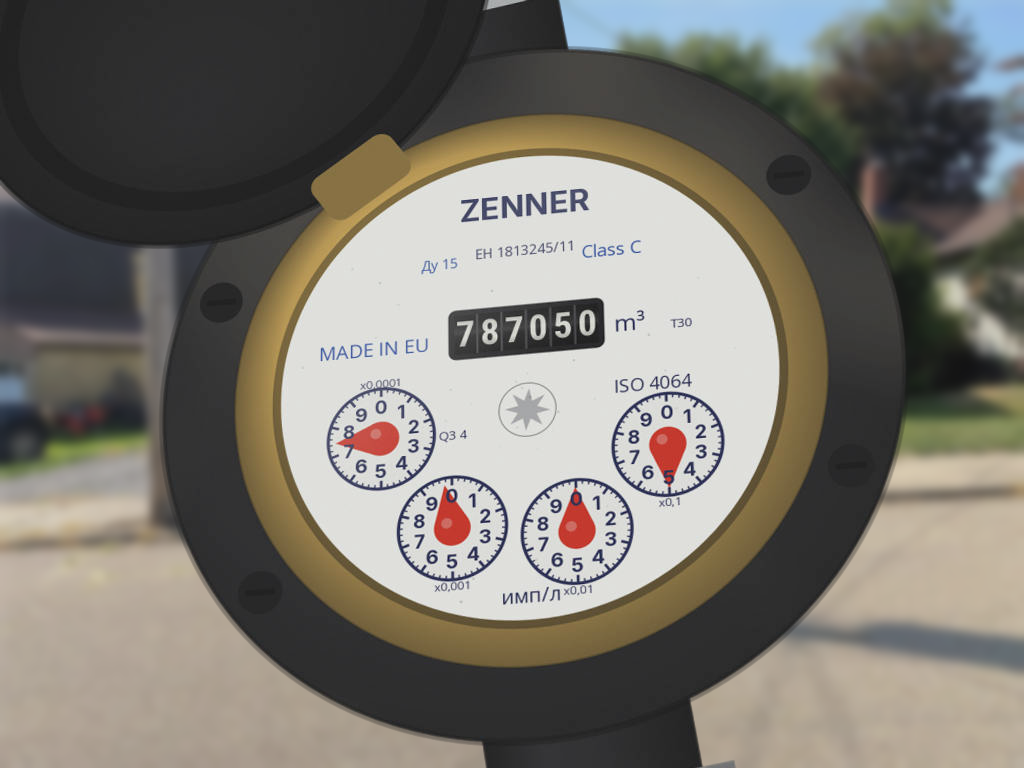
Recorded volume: 787050.4997 m³
